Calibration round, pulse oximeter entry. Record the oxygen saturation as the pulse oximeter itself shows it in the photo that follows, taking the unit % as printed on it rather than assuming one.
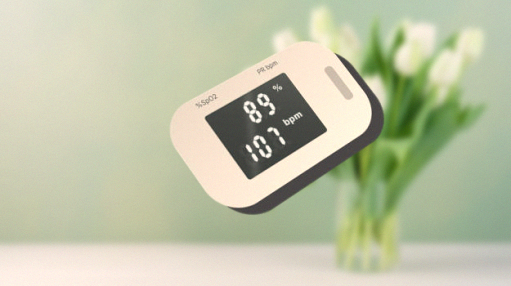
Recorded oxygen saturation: 89 %
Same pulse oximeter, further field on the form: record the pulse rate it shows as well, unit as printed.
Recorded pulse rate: 107 bpm
